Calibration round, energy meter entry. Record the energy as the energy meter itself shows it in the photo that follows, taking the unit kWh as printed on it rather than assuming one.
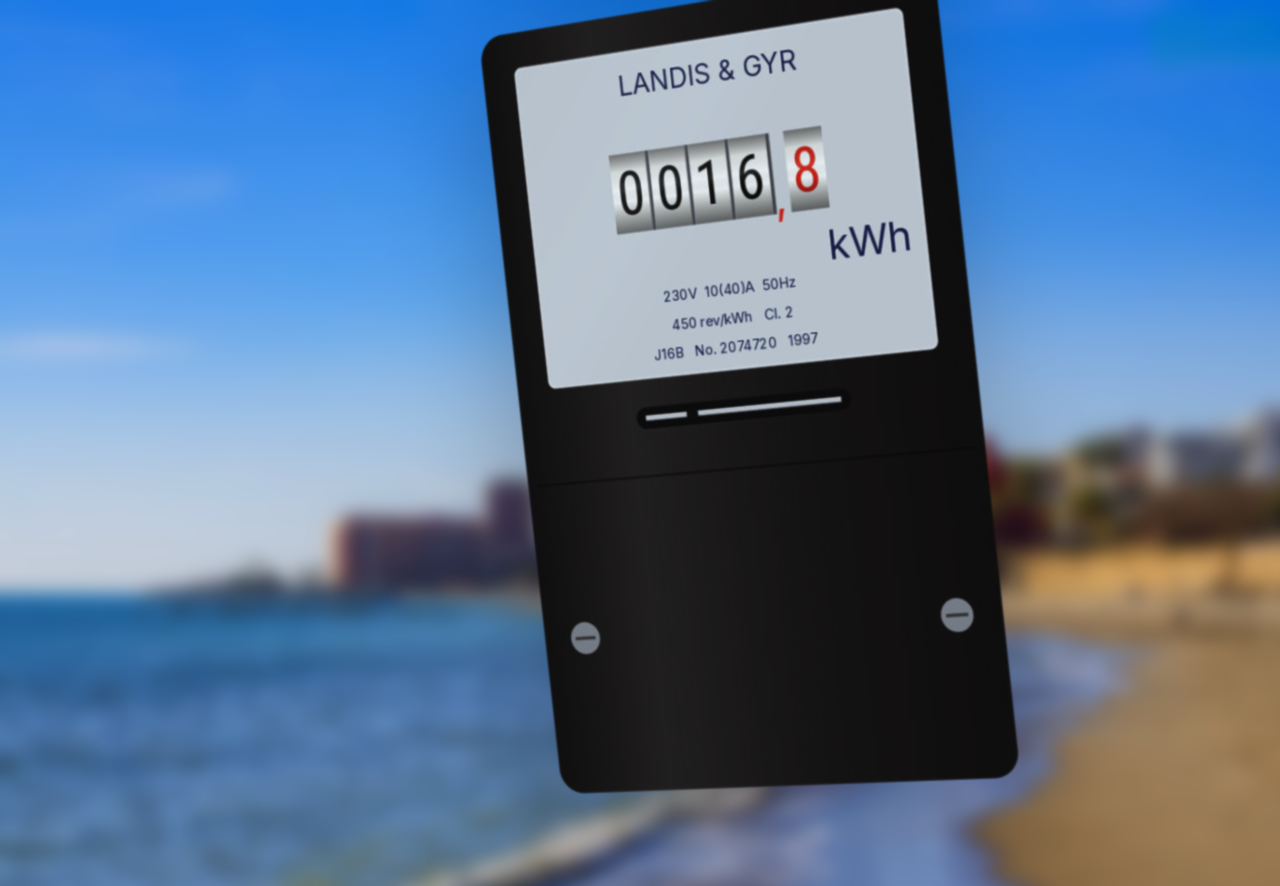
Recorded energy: 16.8 kWh
